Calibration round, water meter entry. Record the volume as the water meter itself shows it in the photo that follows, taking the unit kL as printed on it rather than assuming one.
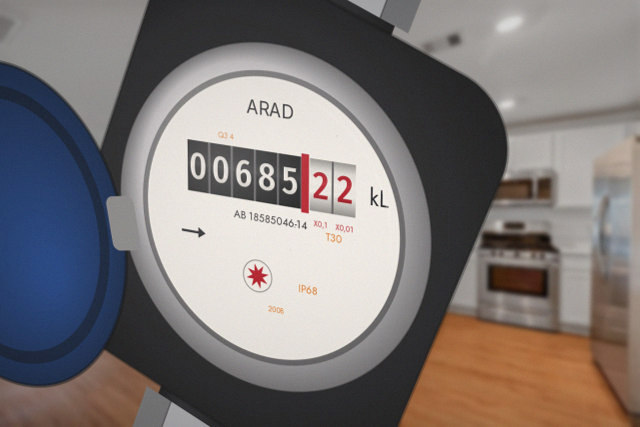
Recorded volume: 685.22 kL
